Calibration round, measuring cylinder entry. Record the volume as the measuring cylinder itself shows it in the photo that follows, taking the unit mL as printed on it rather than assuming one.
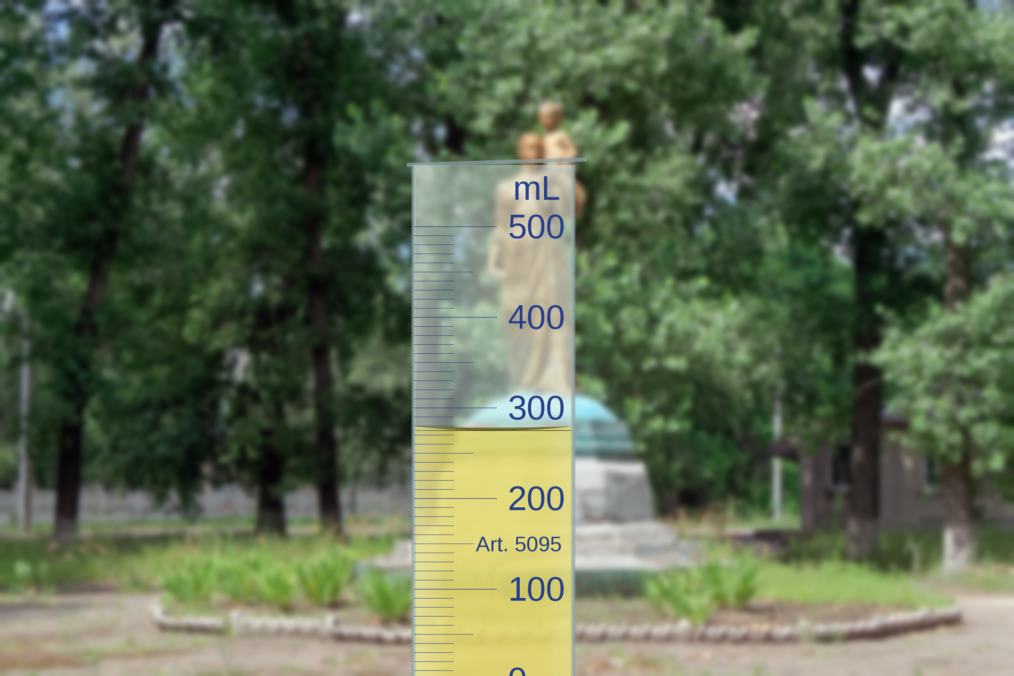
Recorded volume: 275 mL
